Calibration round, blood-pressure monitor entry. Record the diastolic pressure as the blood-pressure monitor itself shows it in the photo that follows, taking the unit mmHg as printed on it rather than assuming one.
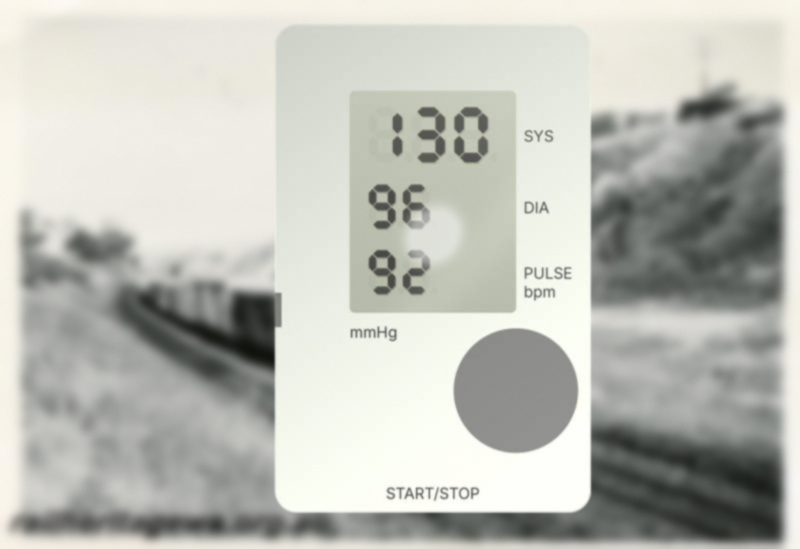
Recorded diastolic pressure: 96 mmHg
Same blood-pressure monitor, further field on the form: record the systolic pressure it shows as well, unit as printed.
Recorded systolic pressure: 130 mmHg
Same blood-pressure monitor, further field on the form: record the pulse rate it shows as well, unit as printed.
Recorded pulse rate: 92 bpm
